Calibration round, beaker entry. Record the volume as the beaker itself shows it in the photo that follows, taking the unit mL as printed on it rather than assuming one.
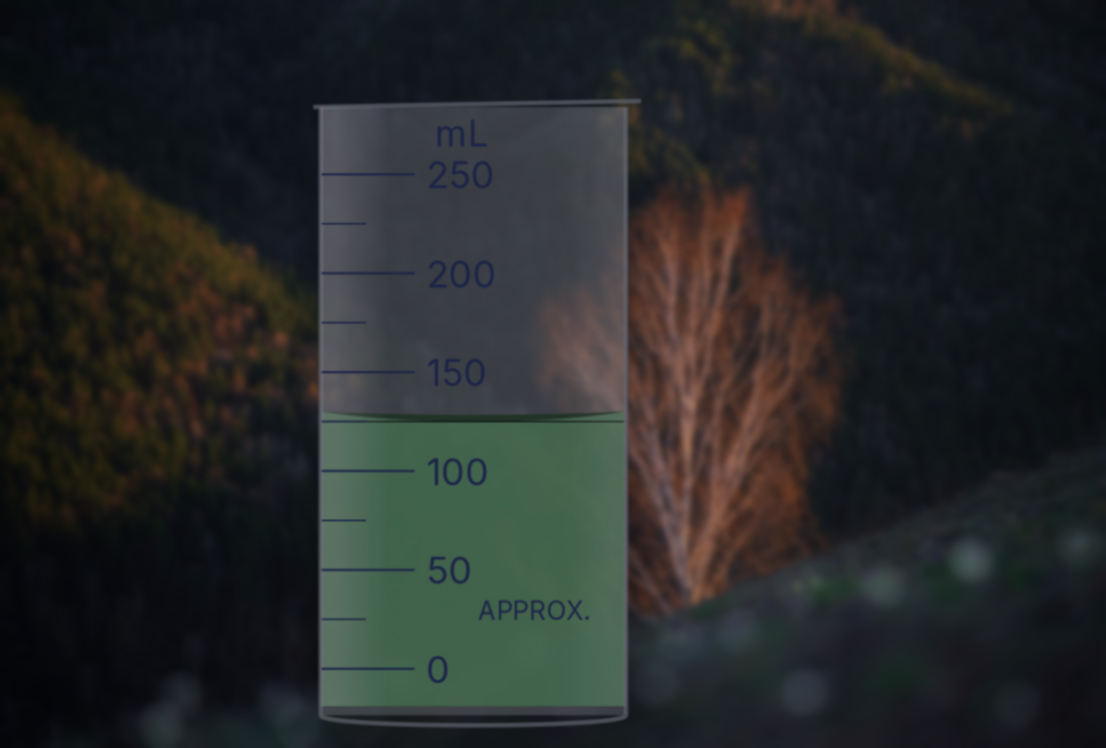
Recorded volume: 125 mL
